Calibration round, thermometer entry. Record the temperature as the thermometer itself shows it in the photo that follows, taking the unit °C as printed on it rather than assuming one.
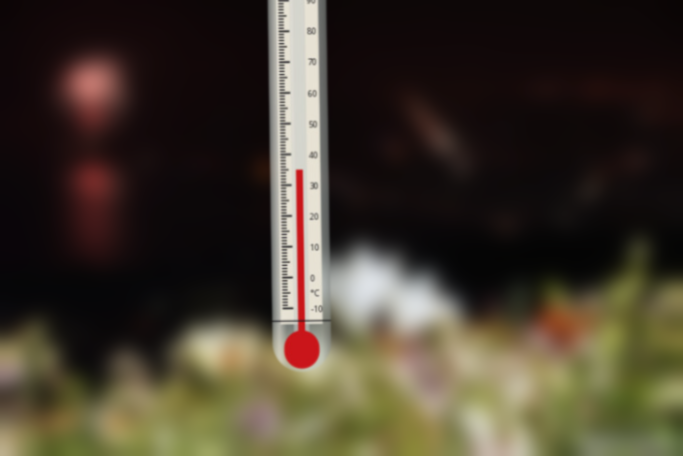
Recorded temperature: 35 °C
